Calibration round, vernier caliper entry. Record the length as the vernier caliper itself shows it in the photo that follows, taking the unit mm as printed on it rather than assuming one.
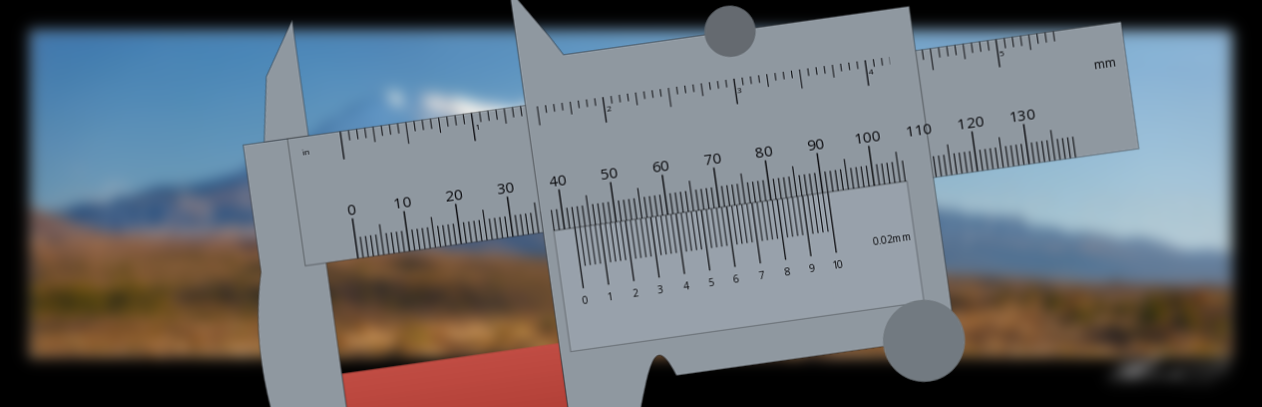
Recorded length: 42.0 mm
